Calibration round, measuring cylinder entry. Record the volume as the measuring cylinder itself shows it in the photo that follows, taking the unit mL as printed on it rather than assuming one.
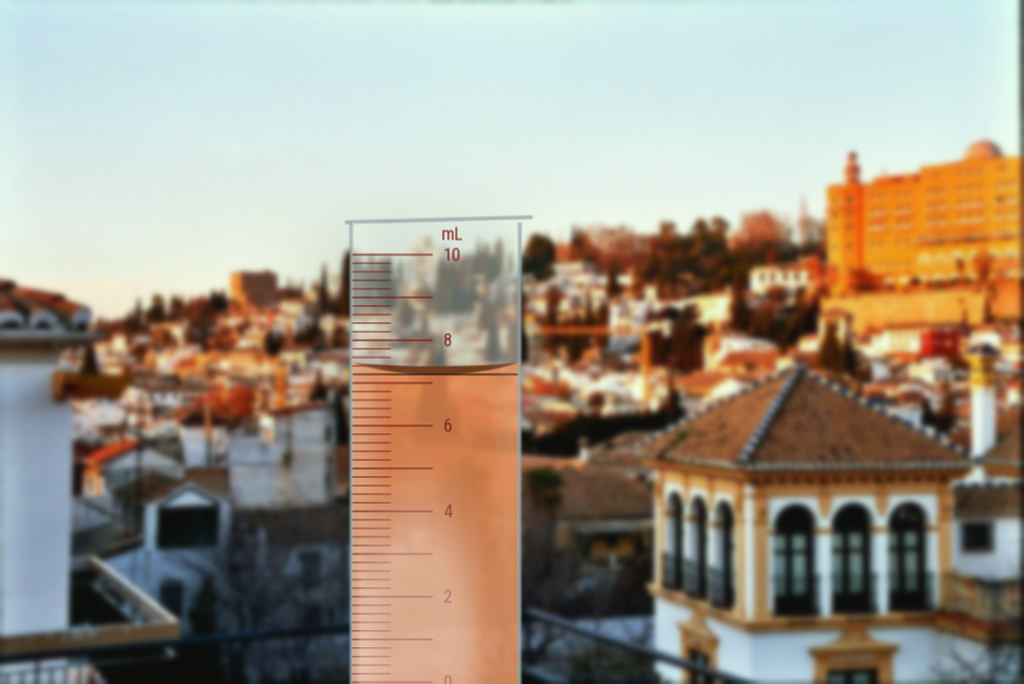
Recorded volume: 7.2 mL
